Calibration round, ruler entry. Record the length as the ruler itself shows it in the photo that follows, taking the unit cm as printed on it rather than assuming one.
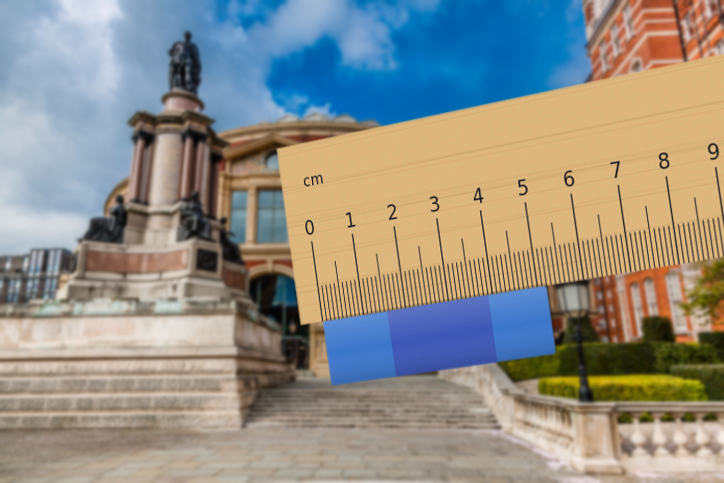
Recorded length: 5.2 cm
